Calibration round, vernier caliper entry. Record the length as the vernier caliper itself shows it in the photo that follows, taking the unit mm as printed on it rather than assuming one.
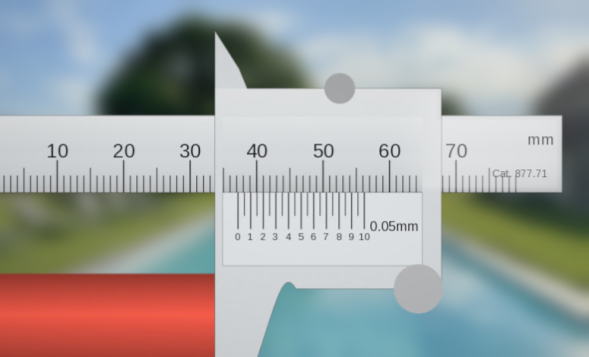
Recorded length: 37.2 mm
